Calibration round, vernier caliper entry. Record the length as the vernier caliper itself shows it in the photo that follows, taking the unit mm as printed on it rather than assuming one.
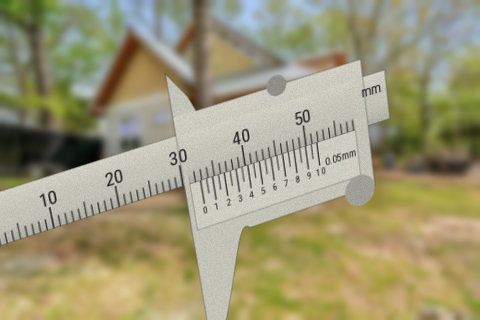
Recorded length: 32.8 mm
